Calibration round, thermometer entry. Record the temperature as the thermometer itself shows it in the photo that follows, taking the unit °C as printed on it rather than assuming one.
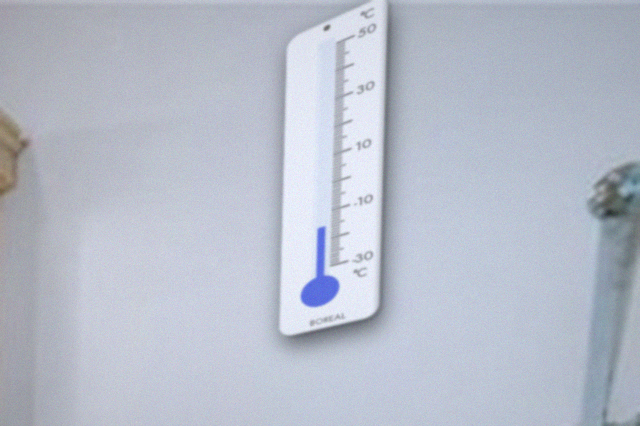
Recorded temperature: -15 °C
